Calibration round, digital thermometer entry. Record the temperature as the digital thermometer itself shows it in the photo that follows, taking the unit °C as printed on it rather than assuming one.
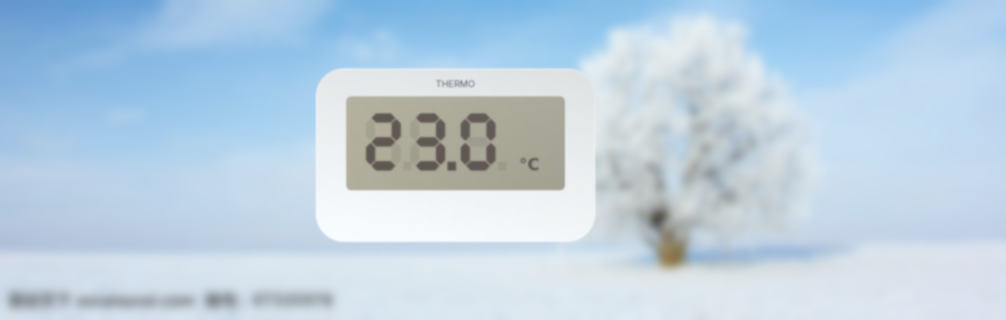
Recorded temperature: 23.0 °C
